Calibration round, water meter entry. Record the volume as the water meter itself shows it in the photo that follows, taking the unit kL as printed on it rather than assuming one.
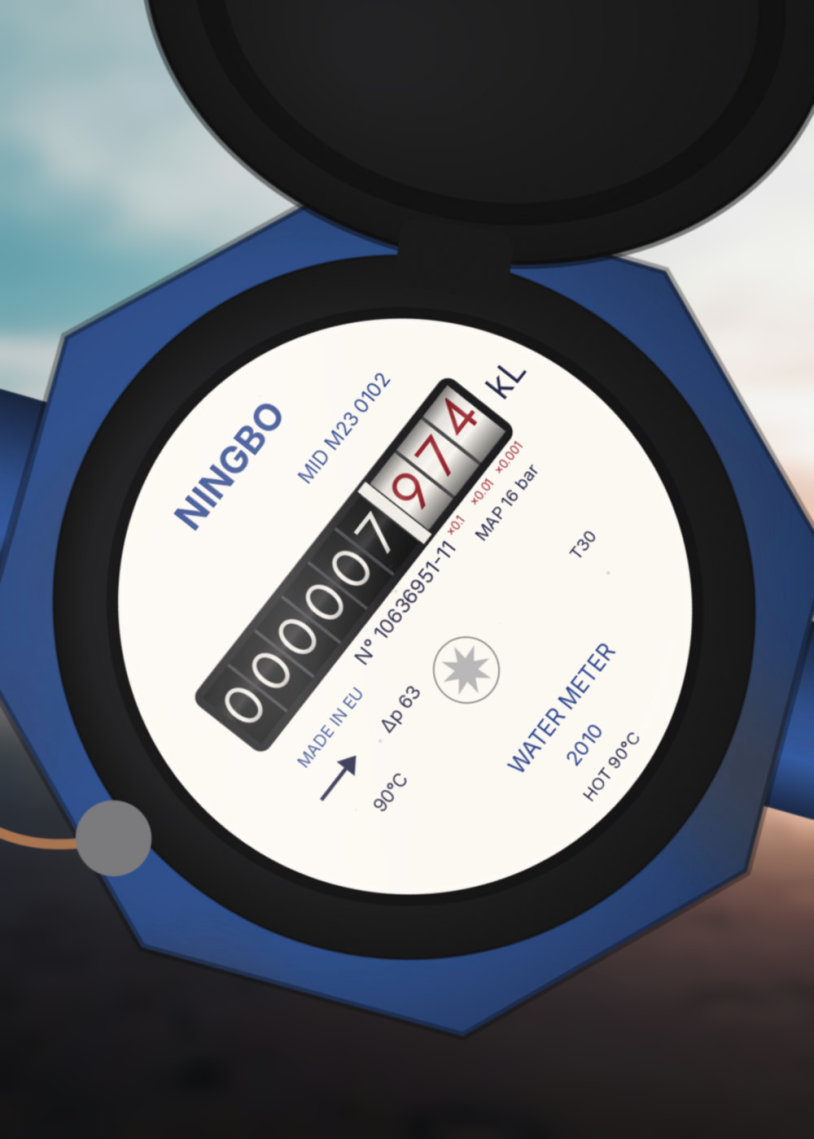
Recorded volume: 7.974 kL
